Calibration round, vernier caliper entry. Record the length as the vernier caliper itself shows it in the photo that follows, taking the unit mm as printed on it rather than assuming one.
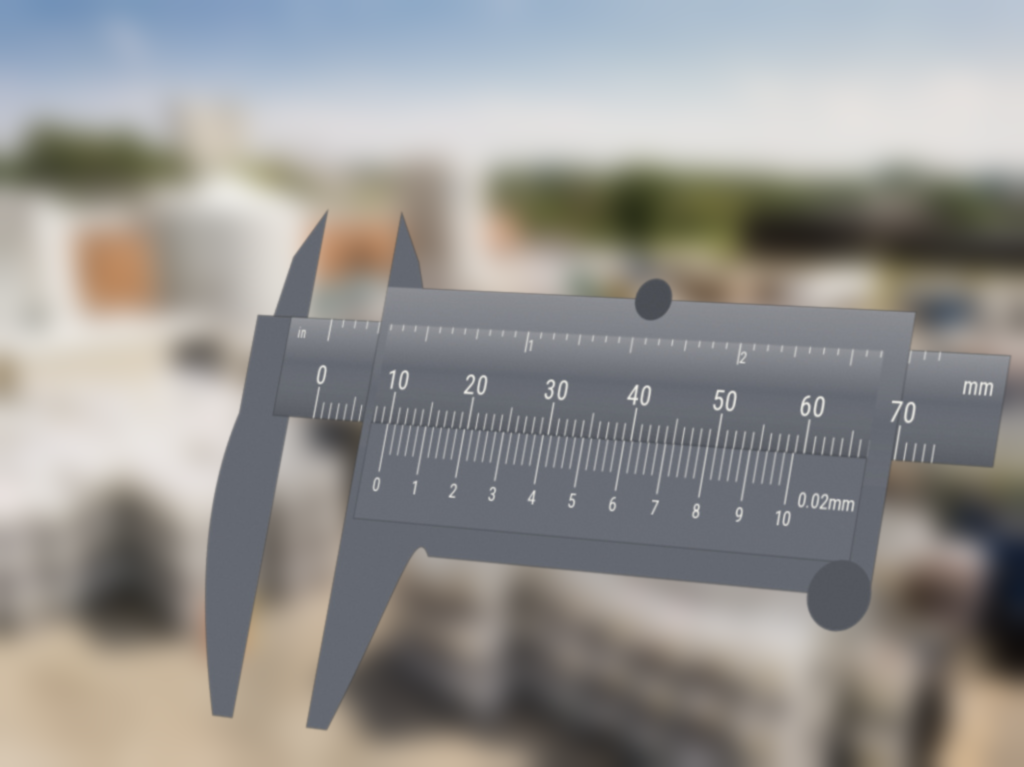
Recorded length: 9.8 mm
